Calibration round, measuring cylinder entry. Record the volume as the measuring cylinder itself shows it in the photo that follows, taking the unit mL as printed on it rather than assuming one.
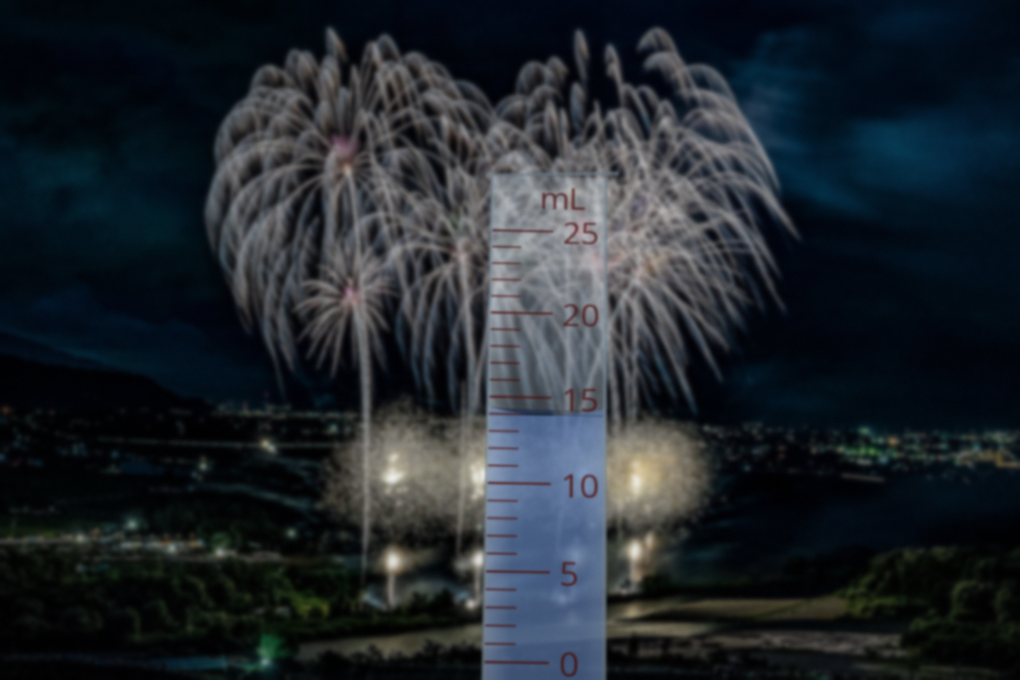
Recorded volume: 14 mL
